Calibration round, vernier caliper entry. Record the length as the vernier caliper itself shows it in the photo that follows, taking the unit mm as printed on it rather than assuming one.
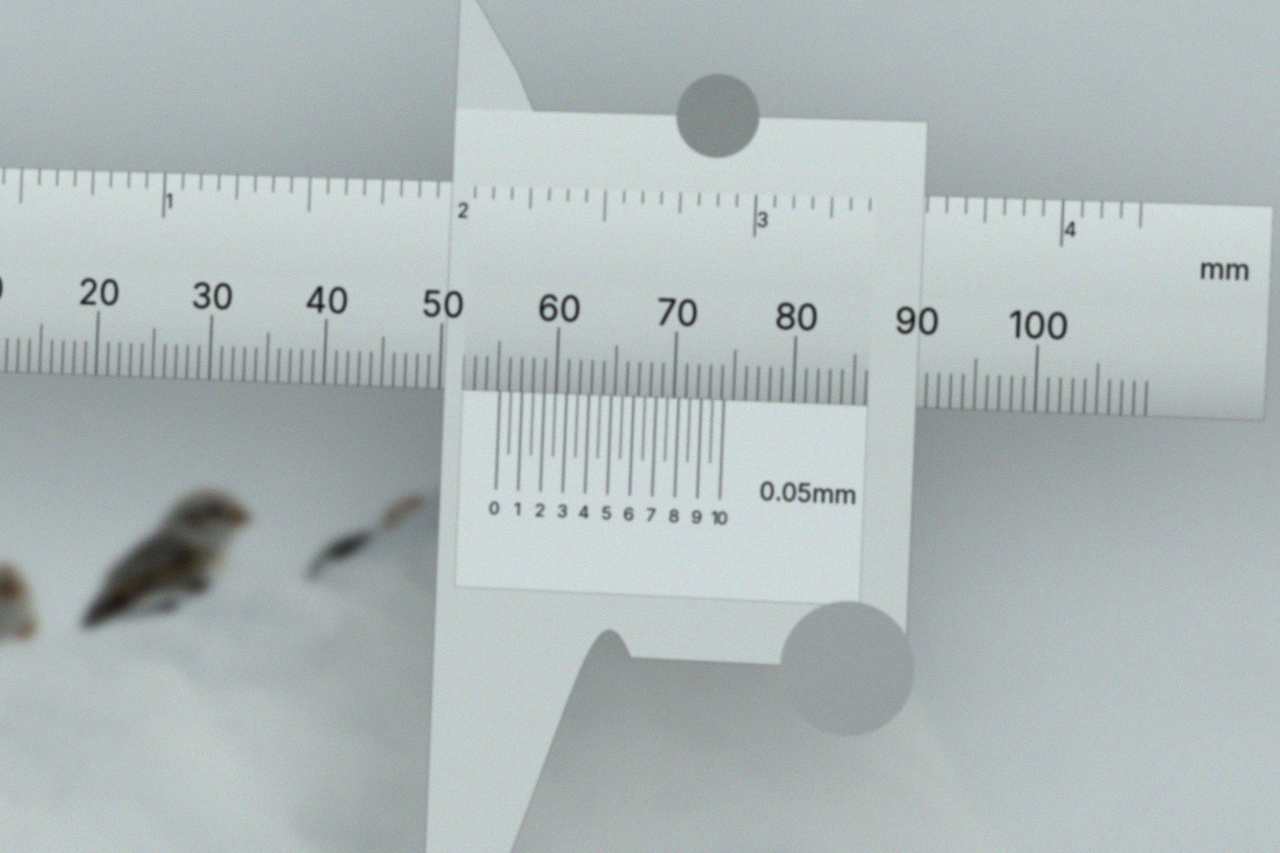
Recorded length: 55.2 mm
